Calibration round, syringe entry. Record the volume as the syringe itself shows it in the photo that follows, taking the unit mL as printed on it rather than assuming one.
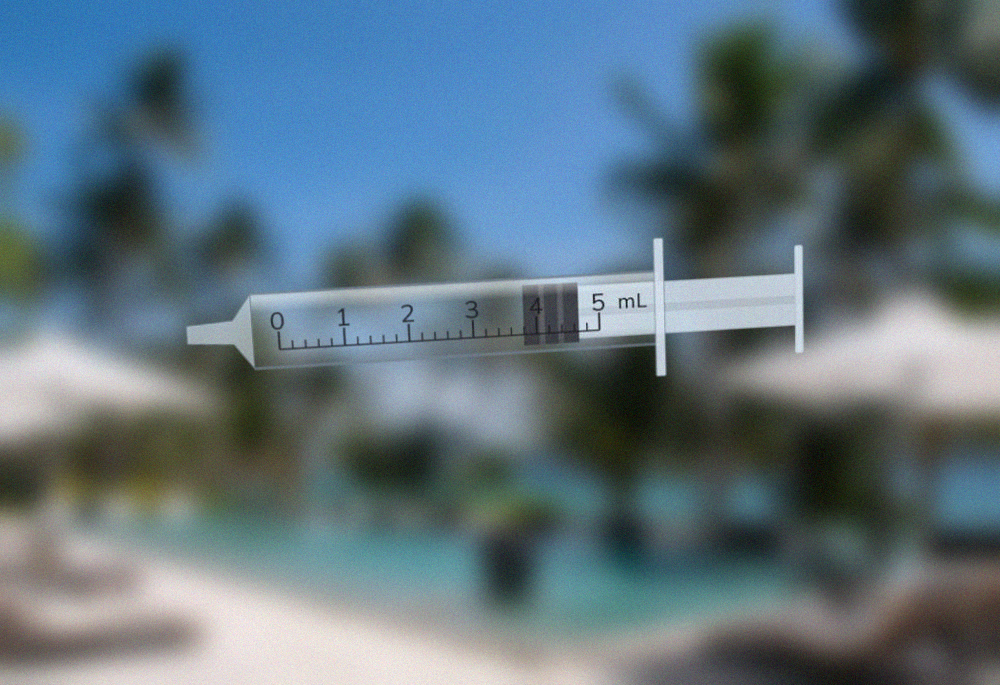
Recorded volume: 3.8 mL
